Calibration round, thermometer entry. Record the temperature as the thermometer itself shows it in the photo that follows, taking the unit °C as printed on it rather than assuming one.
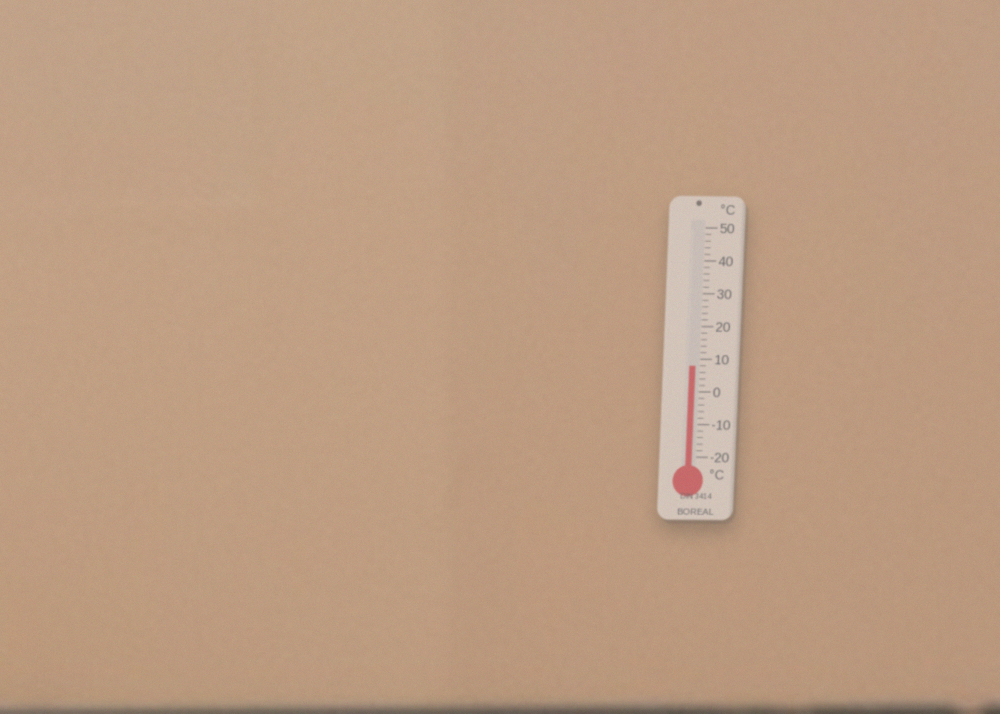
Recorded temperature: 8 °C
